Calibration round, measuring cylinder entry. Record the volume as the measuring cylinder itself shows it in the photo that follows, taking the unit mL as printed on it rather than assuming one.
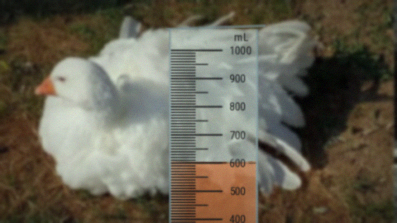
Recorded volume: 600 mL
